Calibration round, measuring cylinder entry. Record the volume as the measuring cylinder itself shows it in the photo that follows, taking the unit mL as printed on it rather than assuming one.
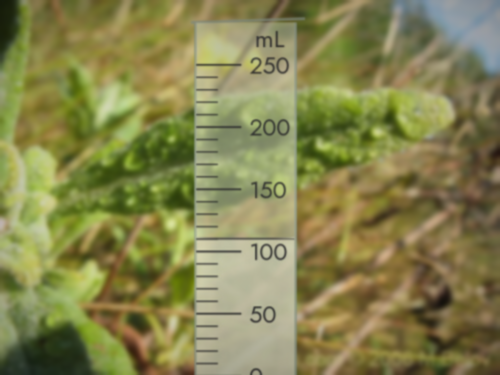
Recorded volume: 110 mL
